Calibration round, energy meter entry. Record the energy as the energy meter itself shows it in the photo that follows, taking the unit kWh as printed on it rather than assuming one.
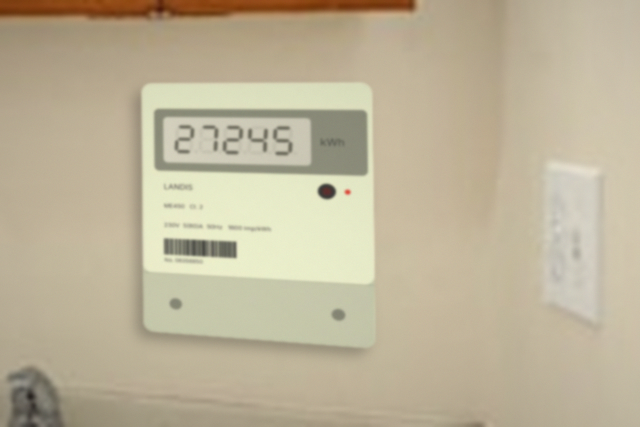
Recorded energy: 27245 kWh
